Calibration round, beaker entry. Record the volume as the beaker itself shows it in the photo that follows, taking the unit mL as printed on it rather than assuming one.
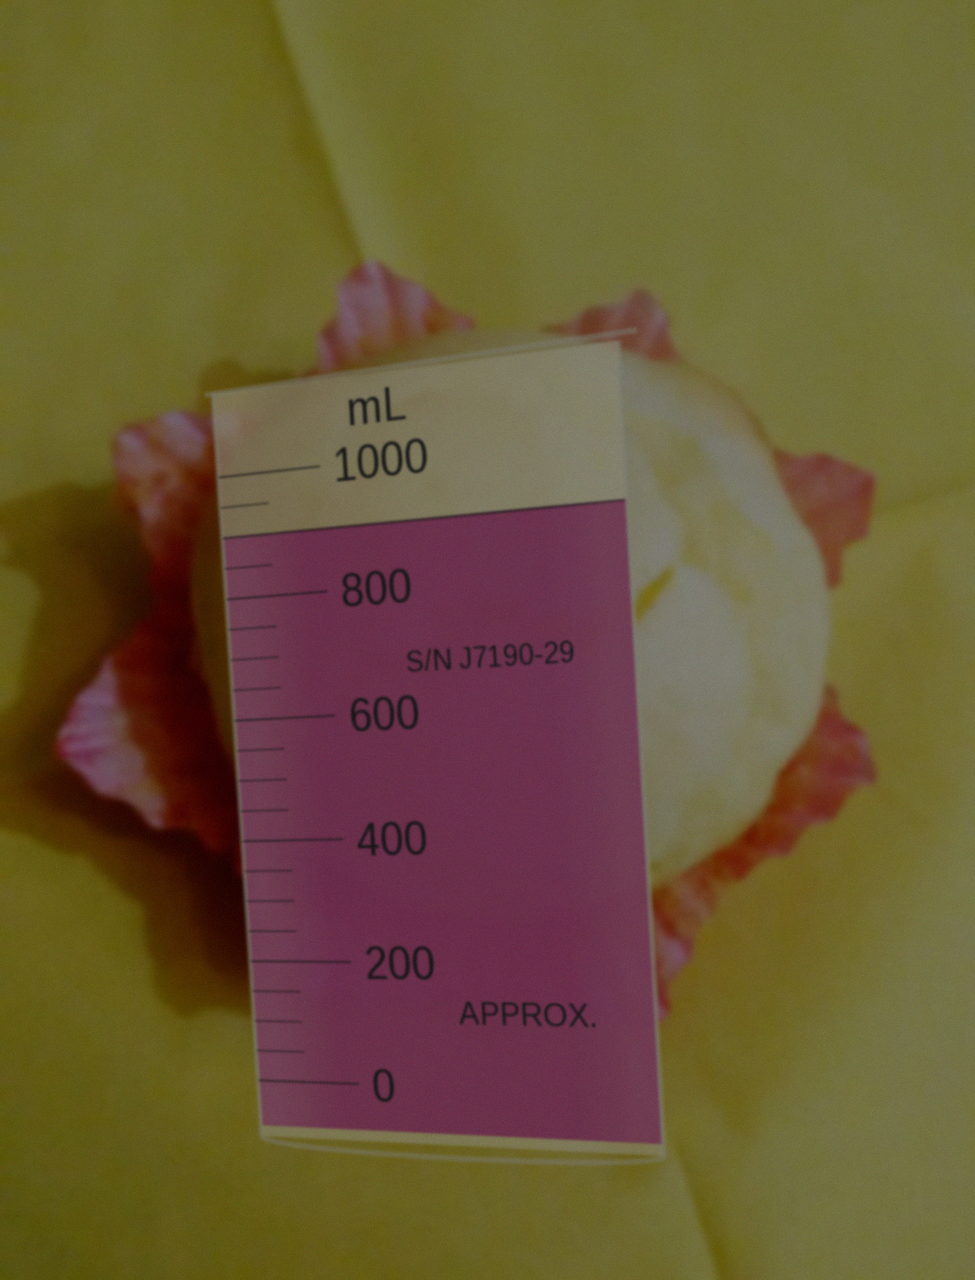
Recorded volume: 900 mL
